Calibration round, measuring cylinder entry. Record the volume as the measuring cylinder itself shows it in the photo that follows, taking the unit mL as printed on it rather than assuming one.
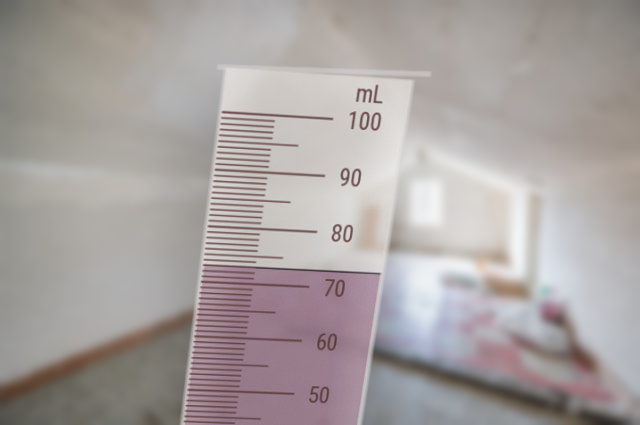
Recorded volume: 73 mL
